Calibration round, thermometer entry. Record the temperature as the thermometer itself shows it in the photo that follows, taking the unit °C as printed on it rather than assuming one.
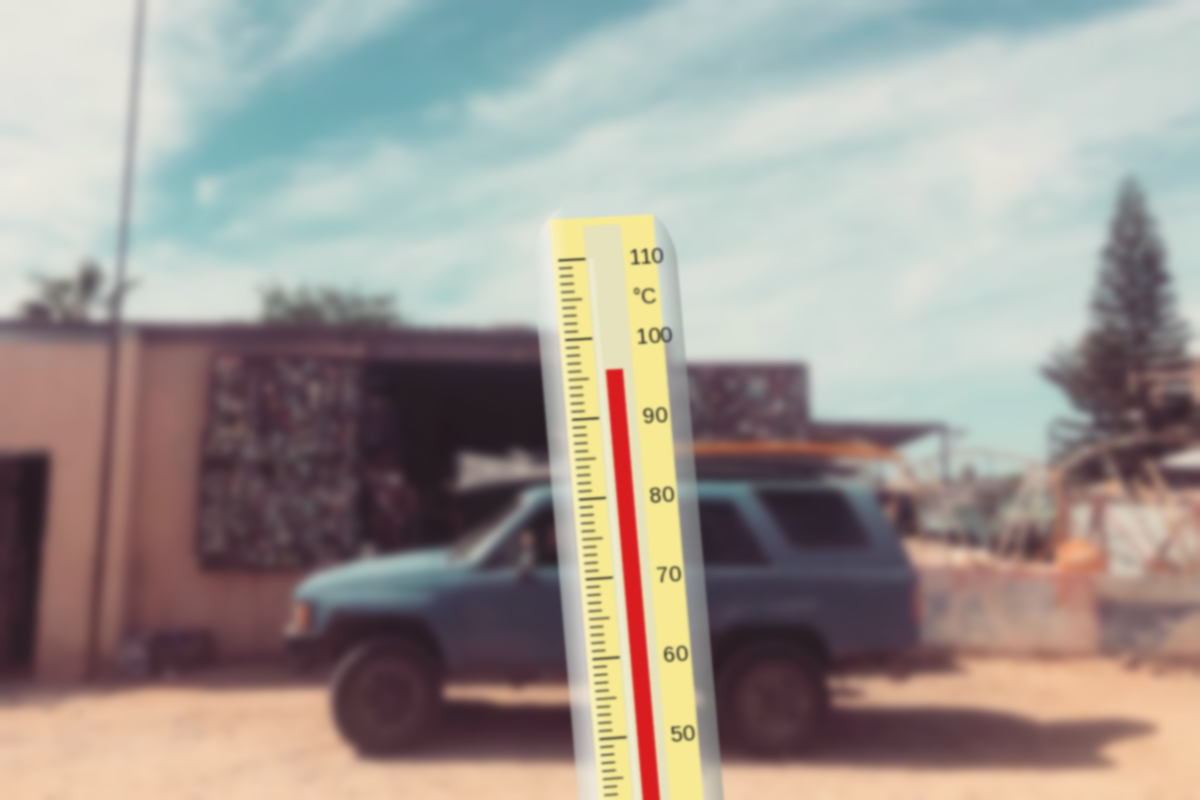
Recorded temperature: 96 °C
